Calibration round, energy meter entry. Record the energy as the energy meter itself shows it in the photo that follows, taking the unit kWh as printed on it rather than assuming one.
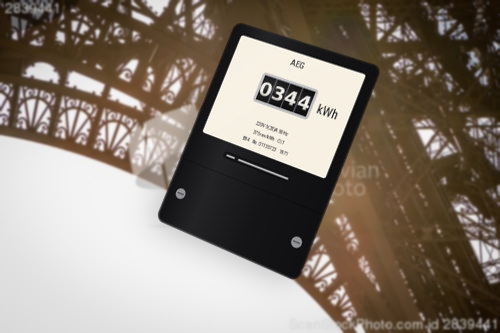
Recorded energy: 344 kWh
